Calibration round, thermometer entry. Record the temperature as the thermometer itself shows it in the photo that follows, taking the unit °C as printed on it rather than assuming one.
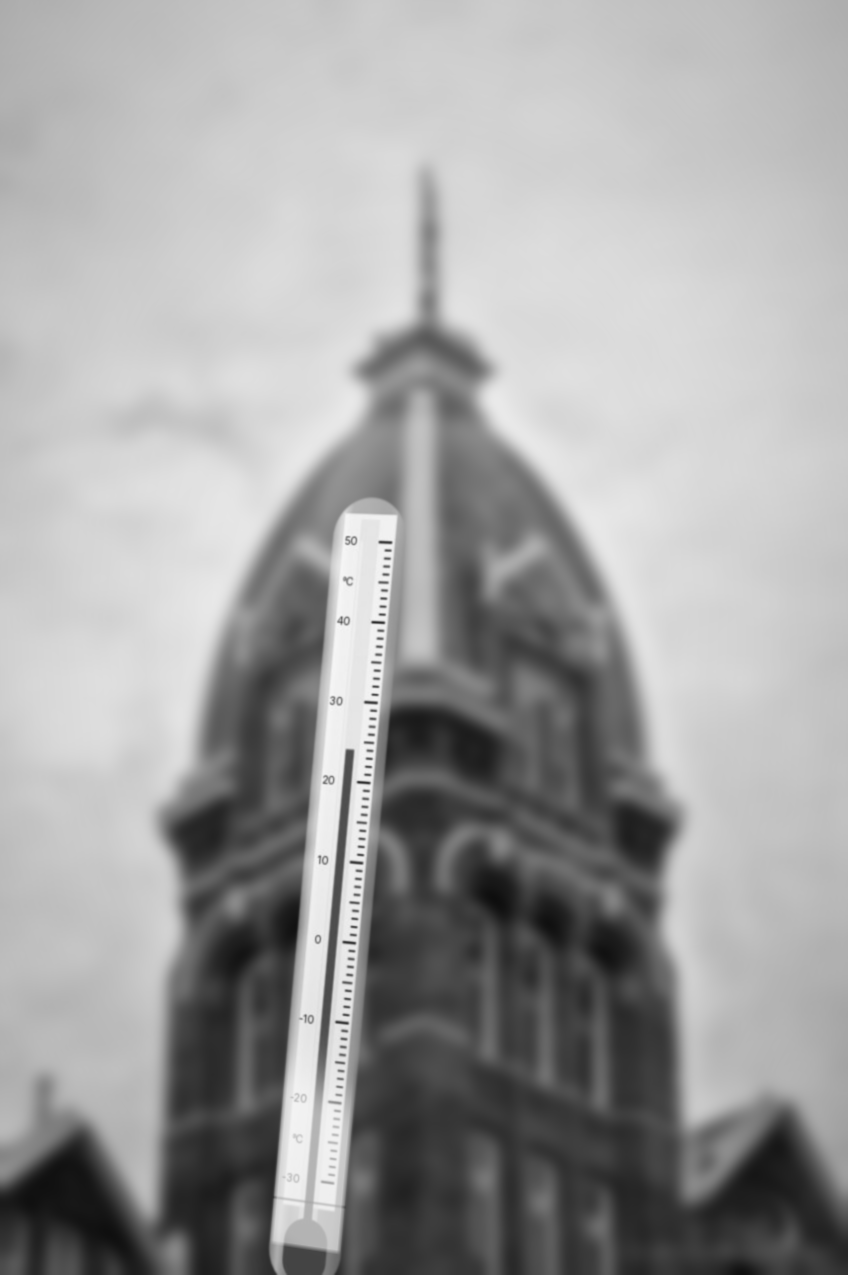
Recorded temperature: 24 °C
